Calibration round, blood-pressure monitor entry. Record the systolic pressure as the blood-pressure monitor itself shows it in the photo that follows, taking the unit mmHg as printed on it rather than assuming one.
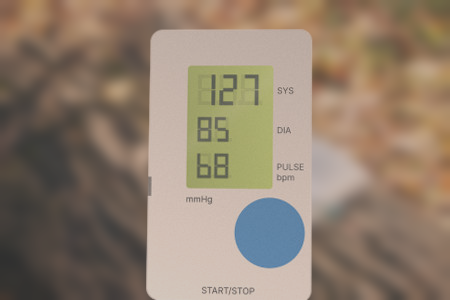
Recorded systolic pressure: 127 mmHg
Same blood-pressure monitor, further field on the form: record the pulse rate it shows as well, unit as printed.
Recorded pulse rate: 68 bpm
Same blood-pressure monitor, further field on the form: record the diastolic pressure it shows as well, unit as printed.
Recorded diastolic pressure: 85 mmHg
